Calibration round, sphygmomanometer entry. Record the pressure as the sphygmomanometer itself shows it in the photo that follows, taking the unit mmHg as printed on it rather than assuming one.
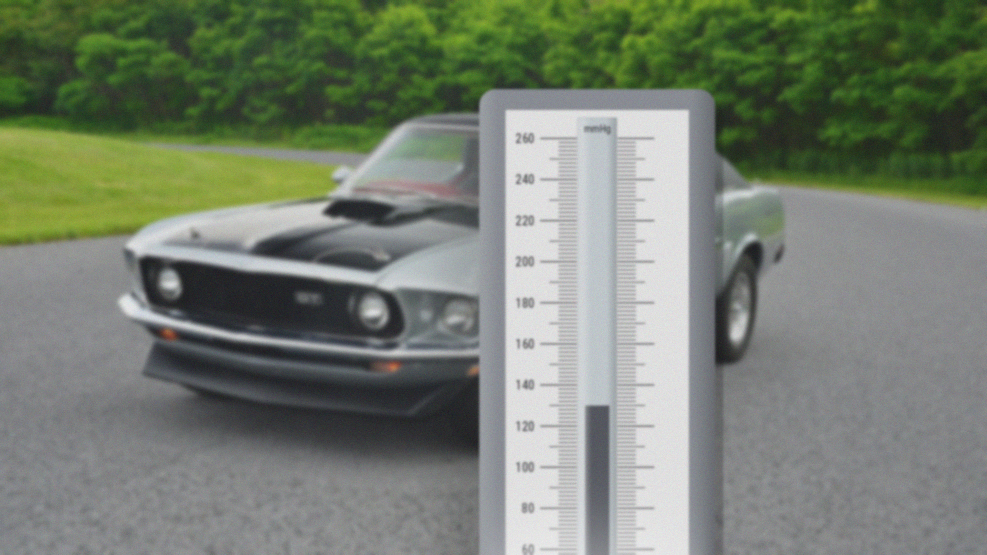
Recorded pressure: 130 mmHg
